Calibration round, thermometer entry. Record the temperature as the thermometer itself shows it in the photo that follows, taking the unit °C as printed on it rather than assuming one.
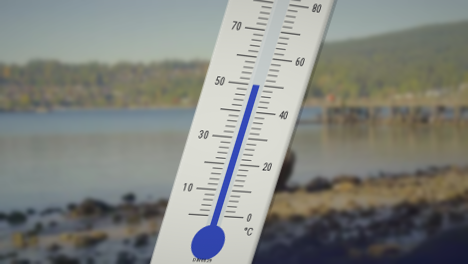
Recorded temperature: 50 °C
